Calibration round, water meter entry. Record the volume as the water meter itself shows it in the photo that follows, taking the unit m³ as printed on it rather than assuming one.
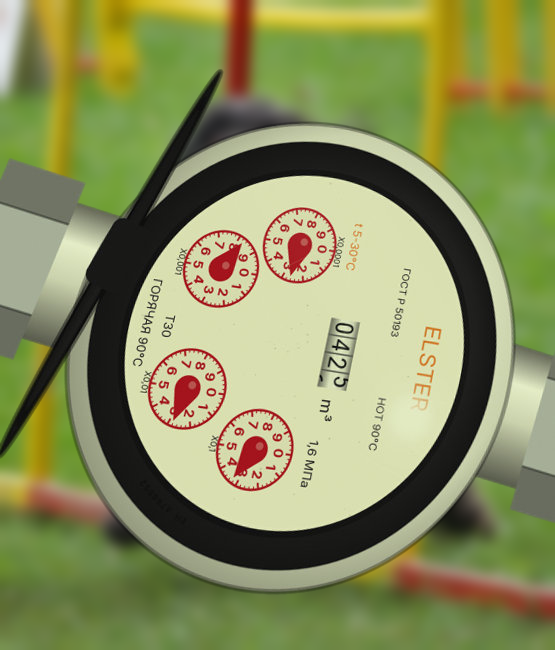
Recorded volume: 425.3282 m³
